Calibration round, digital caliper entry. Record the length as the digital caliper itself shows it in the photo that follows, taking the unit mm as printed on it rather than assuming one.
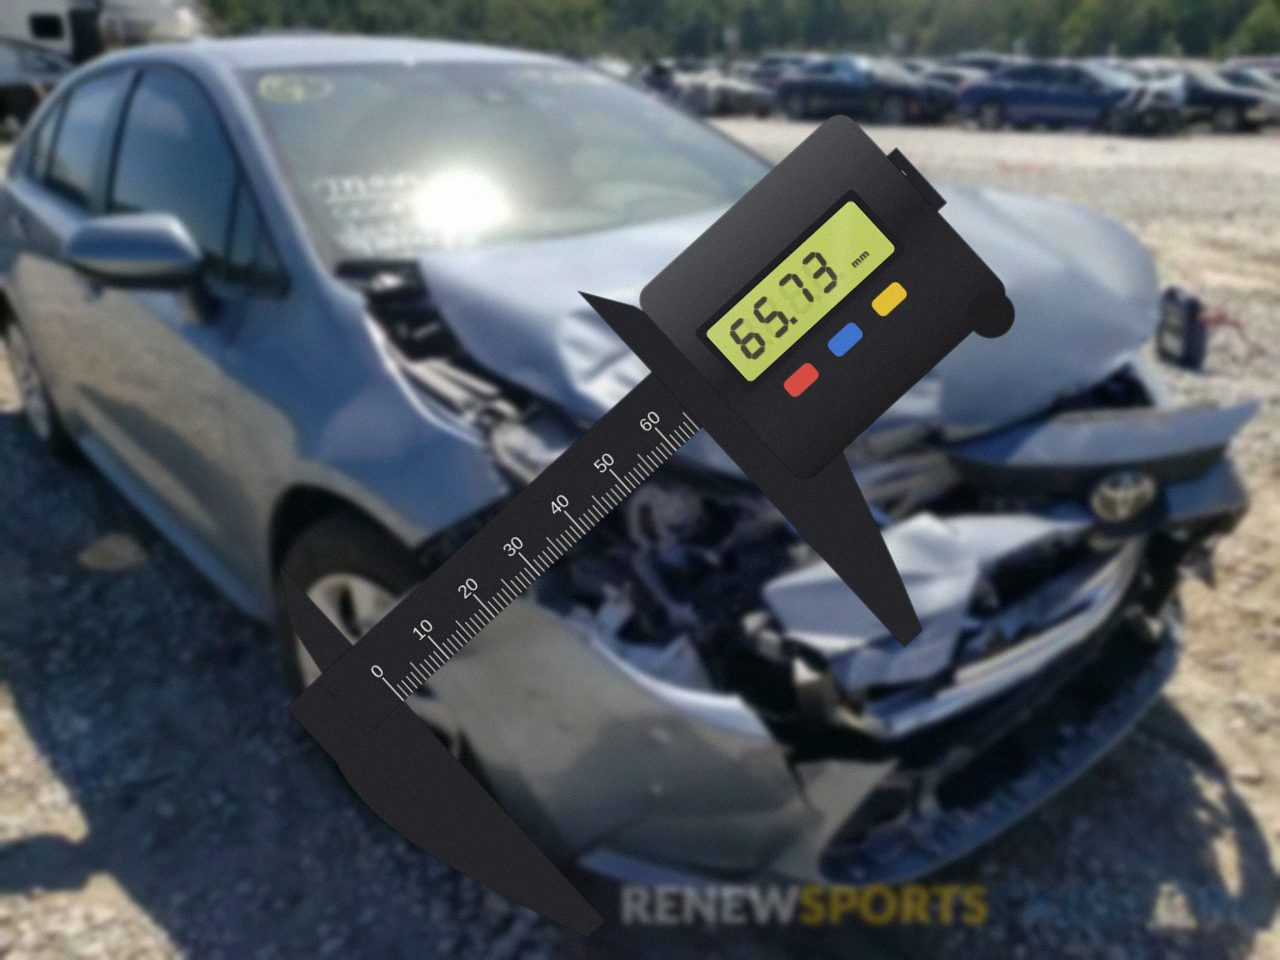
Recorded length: 65.73 mm
